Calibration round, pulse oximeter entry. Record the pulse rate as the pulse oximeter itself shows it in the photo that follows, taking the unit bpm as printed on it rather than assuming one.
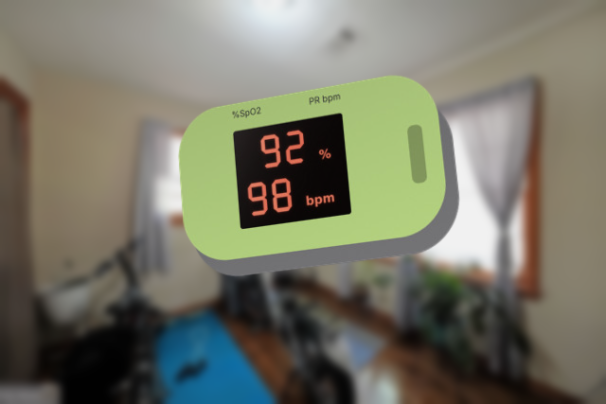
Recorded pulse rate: 98 bpm
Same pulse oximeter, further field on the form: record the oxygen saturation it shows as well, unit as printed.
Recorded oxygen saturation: 92 %
